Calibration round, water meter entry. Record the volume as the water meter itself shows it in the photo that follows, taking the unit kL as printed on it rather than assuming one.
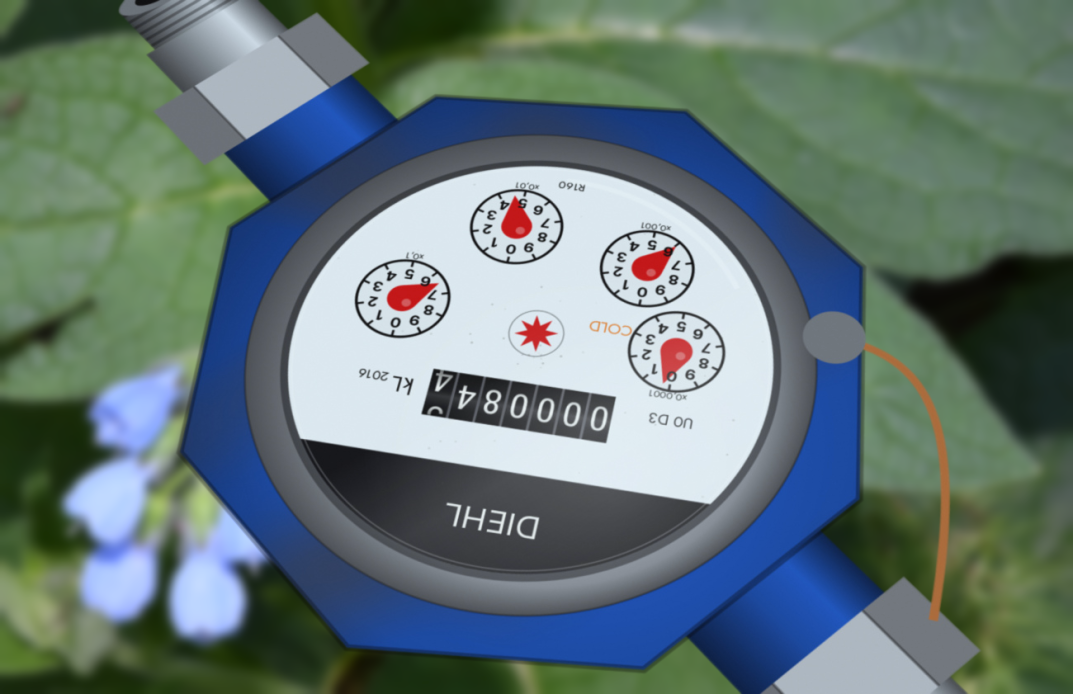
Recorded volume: 843.6460 kL
